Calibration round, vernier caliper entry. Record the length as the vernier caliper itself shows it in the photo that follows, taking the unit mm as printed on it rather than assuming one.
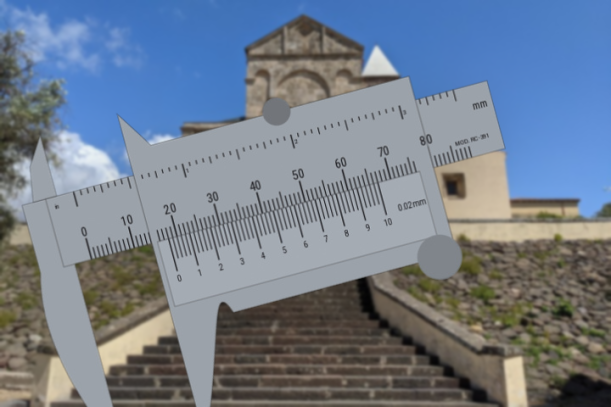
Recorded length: 18.0 mm
